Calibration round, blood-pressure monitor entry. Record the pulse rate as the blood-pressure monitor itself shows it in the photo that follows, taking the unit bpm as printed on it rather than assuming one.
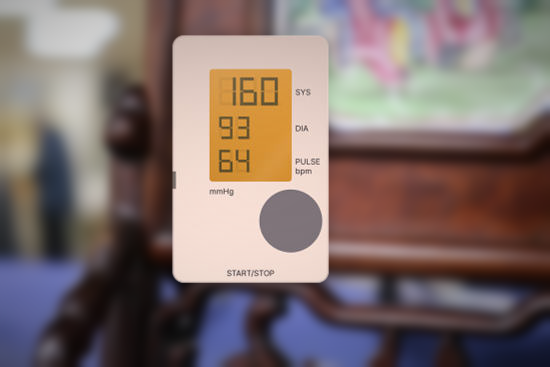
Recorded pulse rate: 64 bpm
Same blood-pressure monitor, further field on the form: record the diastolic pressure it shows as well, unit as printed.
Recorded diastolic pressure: 93 mmHg
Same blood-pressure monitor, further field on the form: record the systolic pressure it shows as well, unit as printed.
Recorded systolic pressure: 160 mmHg
